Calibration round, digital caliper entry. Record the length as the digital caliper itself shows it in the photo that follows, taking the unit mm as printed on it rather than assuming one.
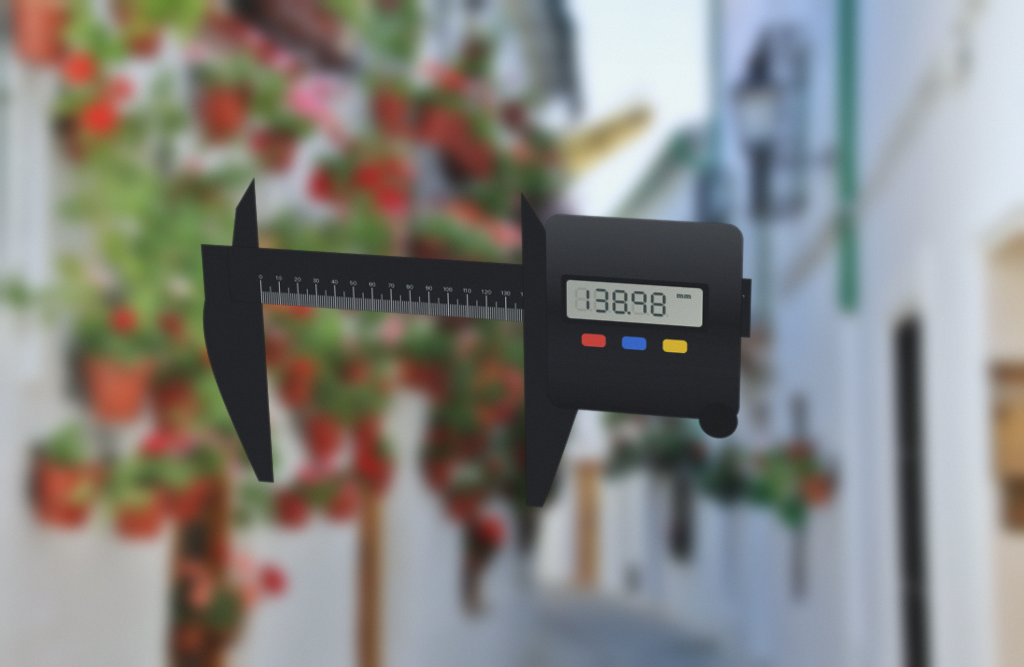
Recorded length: 138.98 mm
